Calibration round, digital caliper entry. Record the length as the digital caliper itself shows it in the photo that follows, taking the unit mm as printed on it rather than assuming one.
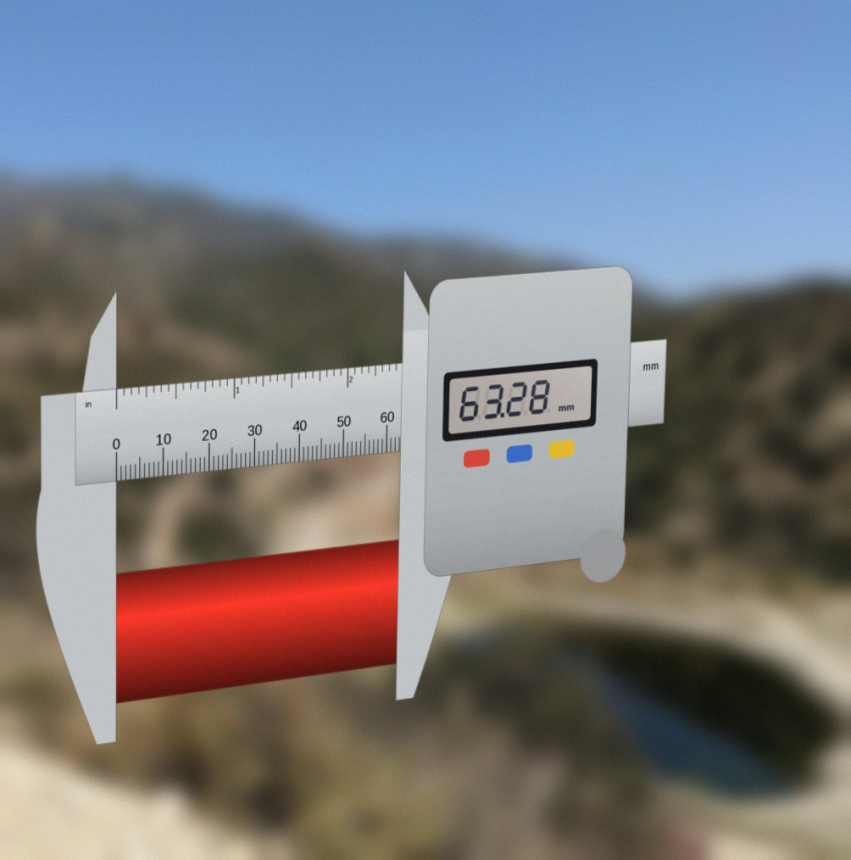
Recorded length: 63.28 mm
